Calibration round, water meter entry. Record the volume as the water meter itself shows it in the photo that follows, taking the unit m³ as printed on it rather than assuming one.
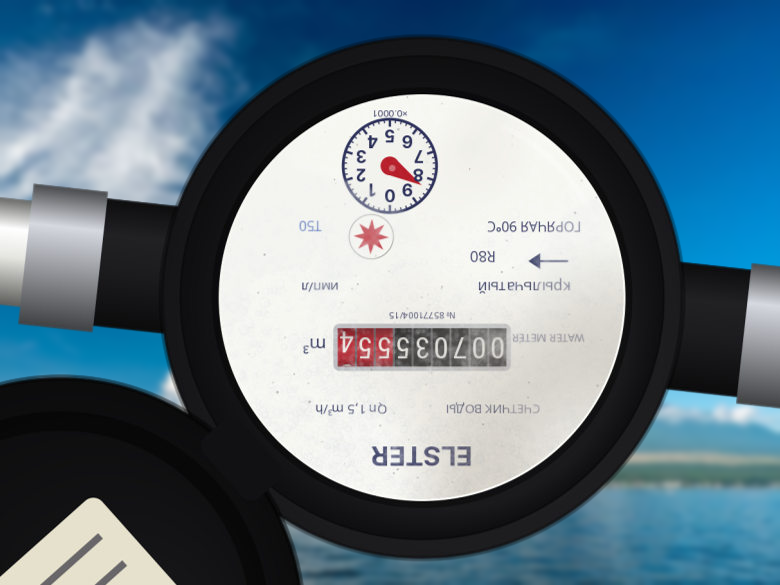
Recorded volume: 7035.5538 m³
